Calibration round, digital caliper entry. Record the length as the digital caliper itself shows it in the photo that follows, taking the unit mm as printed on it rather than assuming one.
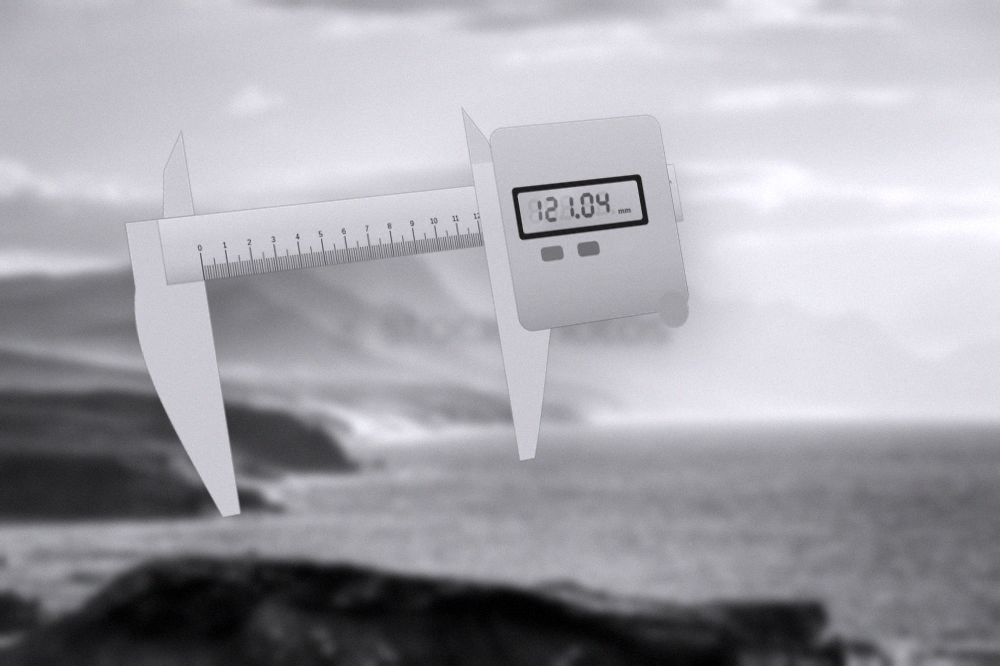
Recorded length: 121.04 mm
